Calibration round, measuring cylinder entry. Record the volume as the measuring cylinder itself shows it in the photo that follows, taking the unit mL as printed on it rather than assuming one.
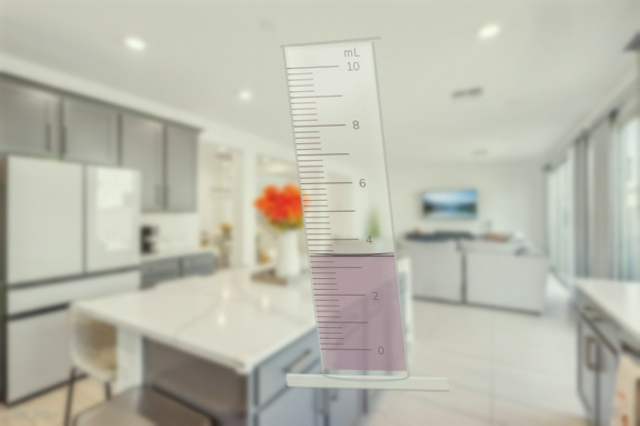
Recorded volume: 3.4 mL
